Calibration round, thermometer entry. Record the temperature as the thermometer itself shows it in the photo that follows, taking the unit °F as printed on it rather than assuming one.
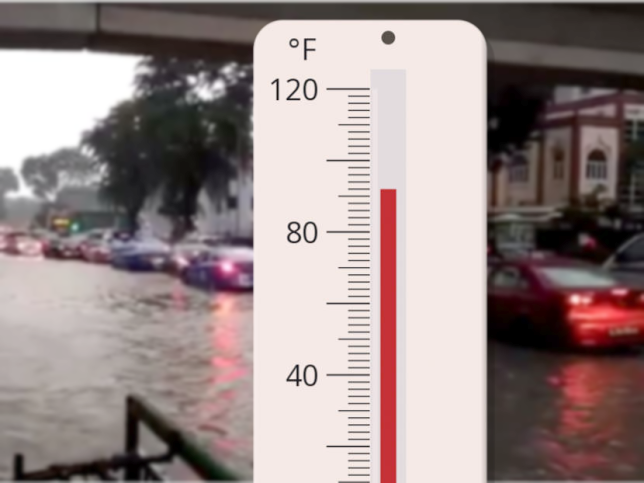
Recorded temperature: 92 °F
